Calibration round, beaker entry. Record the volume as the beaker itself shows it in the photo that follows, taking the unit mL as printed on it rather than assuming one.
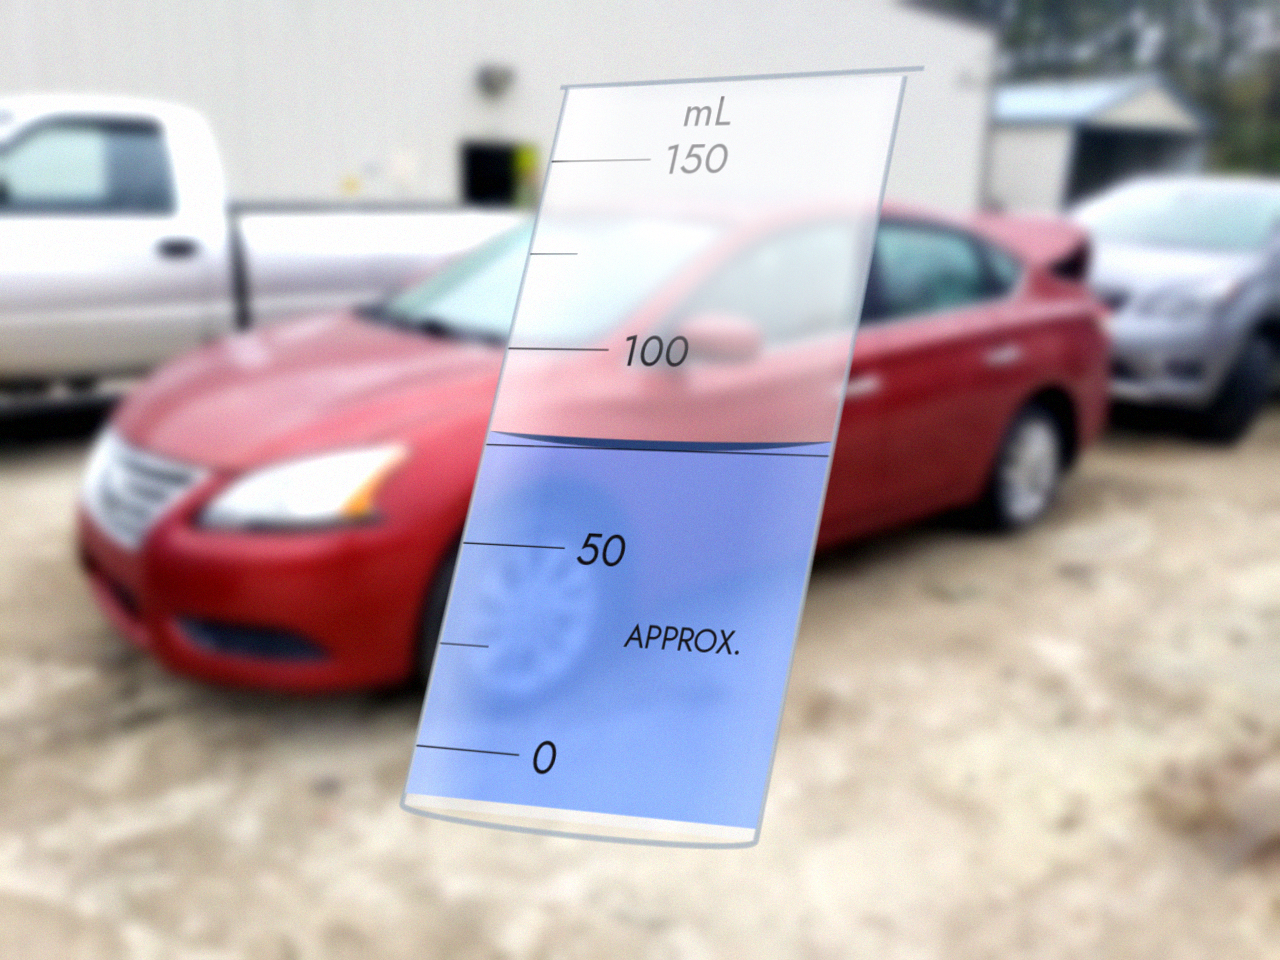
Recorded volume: 75 mL
